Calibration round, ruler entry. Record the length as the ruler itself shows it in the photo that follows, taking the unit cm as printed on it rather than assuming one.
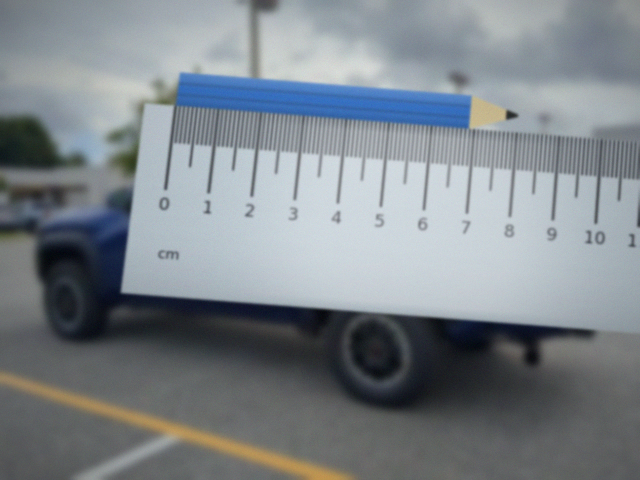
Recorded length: 8 cm
